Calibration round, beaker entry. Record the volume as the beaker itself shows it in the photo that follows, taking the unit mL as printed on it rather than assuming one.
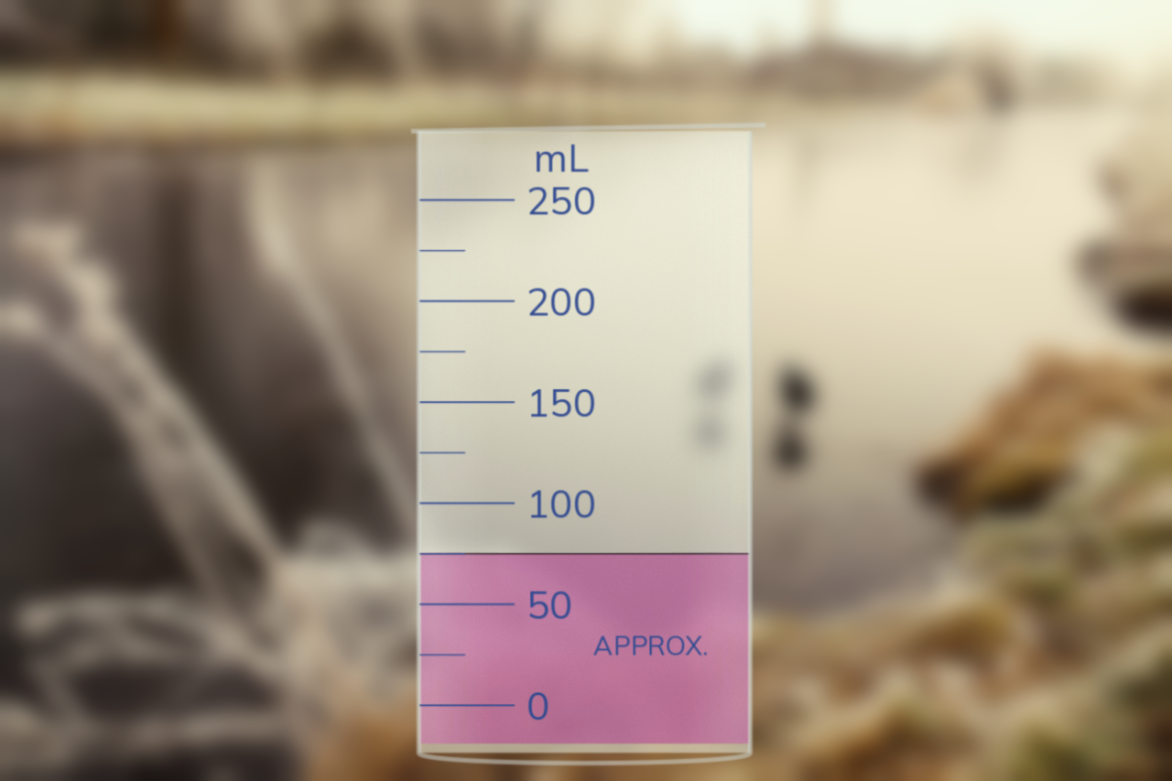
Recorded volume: 75 mL
